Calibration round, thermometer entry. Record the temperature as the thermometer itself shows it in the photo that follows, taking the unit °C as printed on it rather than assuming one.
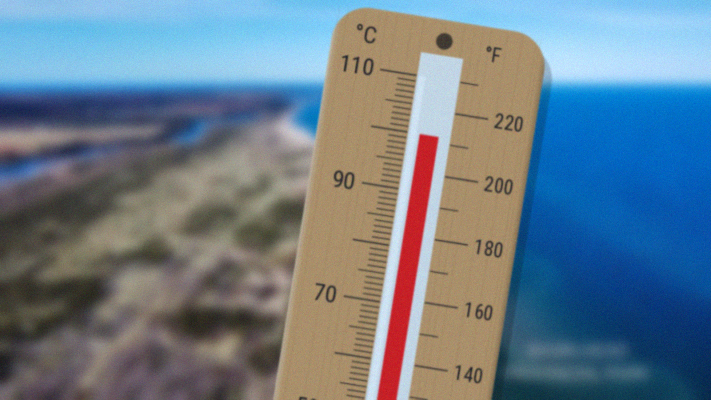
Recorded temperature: 100 °C
